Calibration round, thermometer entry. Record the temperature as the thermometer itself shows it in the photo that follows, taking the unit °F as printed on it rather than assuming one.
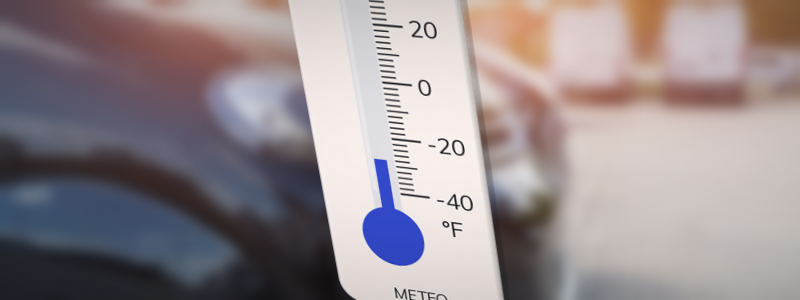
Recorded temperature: -28 °F
